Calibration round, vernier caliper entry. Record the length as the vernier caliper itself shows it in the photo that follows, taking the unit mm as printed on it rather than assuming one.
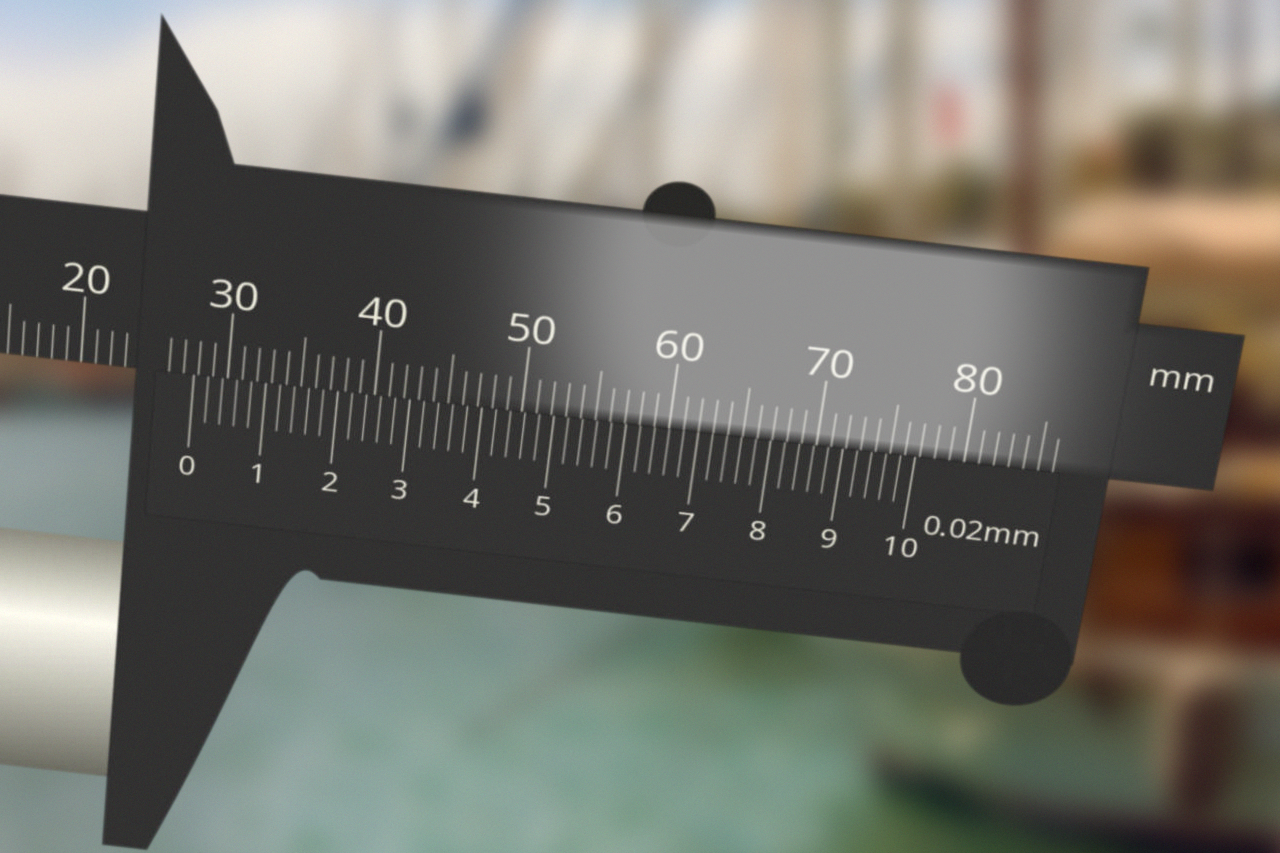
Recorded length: 27.7 mm
